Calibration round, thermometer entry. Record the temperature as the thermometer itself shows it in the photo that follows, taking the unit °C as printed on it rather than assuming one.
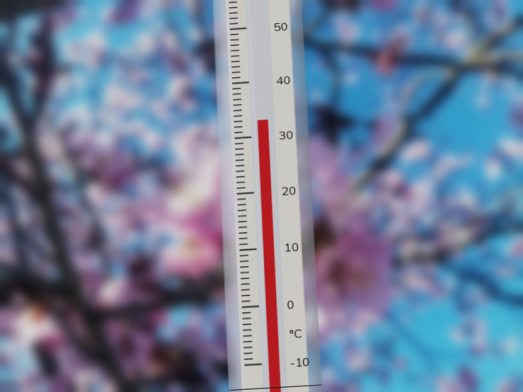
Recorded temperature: 33 °C
